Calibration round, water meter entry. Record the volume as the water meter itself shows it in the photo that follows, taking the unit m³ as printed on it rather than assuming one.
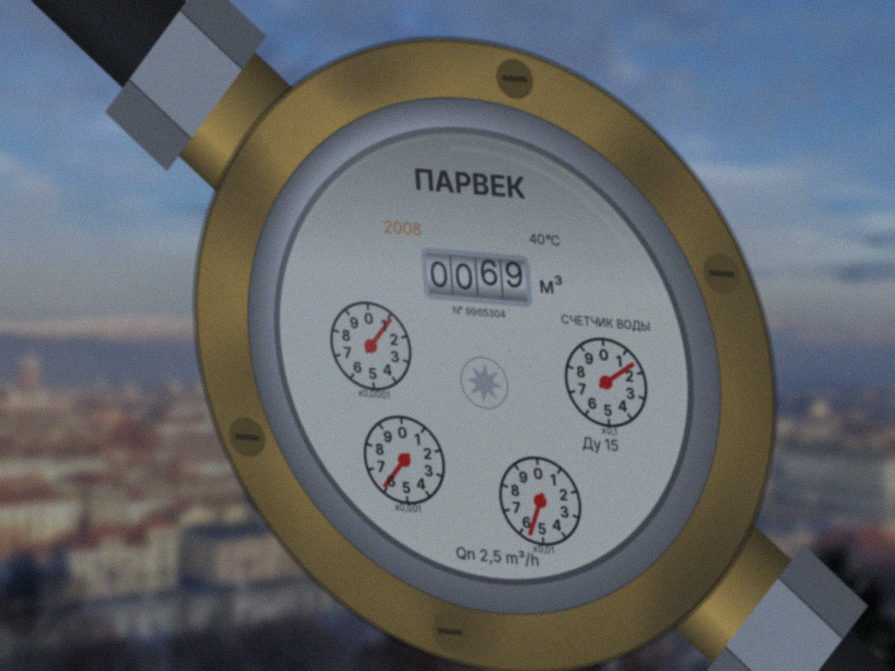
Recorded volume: 69.1561 m³
